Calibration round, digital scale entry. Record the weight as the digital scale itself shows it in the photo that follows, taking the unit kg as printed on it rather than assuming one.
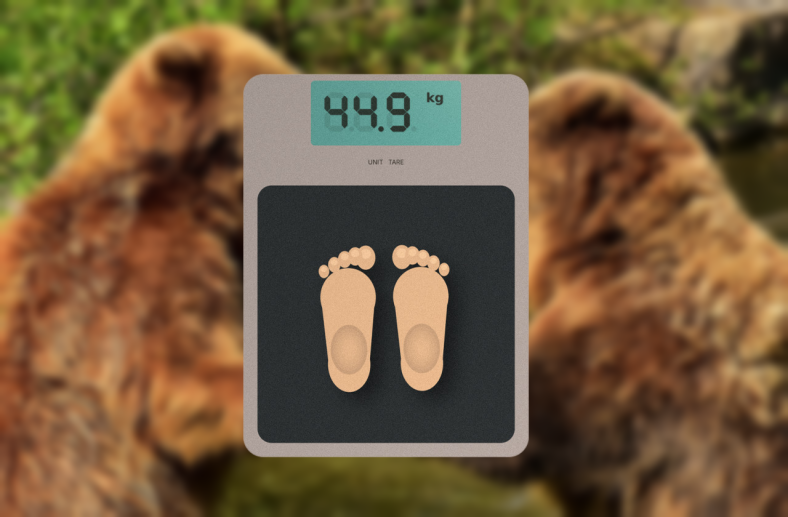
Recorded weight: 44.9 kg
